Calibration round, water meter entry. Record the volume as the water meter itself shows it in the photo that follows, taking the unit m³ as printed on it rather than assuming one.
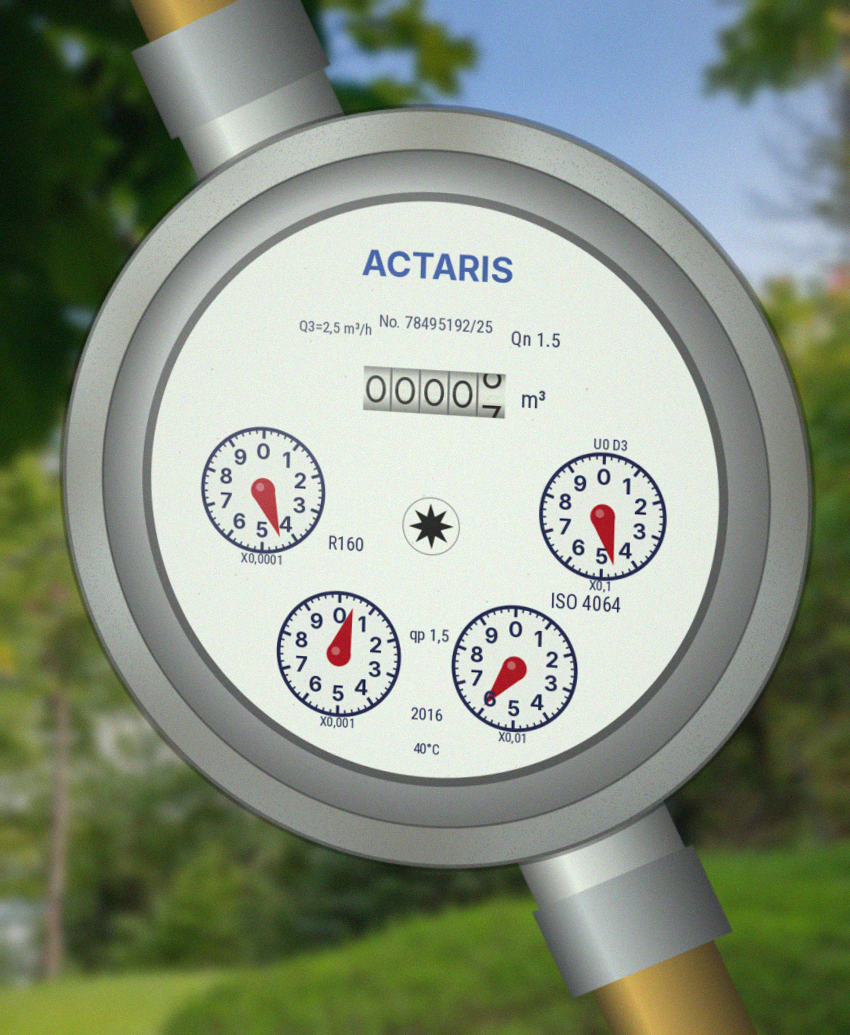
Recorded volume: 6.4604 m³
